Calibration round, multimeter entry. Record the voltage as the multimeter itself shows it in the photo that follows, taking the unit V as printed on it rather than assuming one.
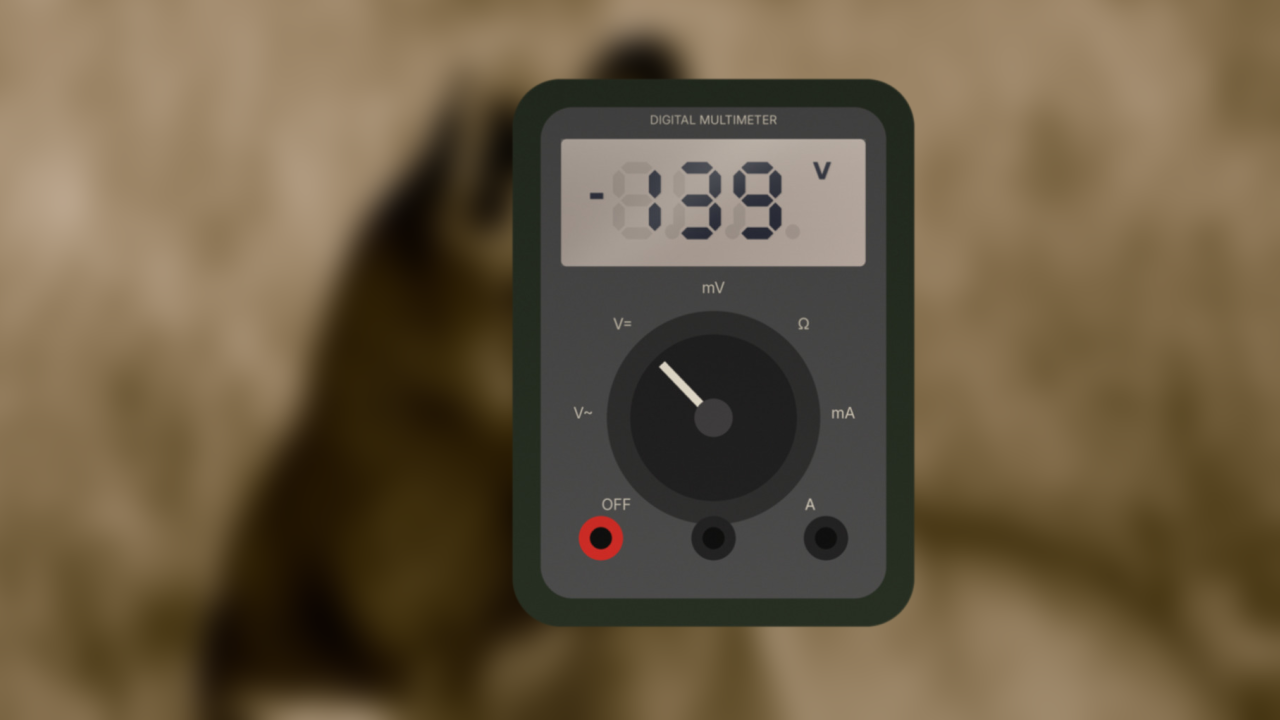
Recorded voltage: -139 V
